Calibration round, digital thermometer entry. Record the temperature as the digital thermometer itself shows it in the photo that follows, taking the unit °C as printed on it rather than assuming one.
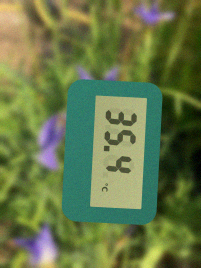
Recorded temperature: 35.4 °C
